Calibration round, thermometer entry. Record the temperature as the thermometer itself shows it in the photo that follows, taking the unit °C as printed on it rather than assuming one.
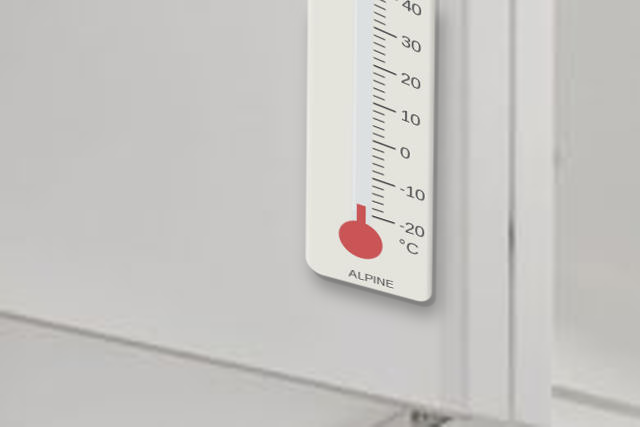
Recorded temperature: -18 °C
